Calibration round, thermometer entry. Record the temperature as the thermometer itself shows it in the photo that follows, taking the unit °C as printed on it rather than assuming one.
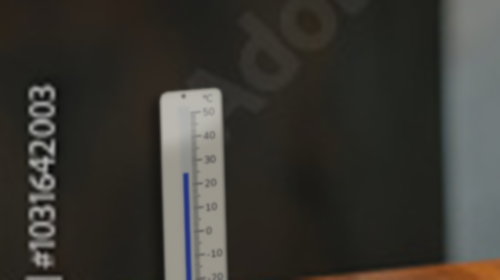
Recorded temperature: 25 °C
